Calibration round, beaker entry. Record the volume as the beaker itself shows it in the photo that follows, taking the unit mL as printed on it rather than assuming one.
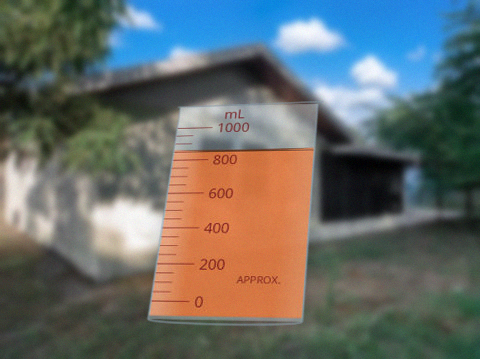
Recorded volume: 850 mL
